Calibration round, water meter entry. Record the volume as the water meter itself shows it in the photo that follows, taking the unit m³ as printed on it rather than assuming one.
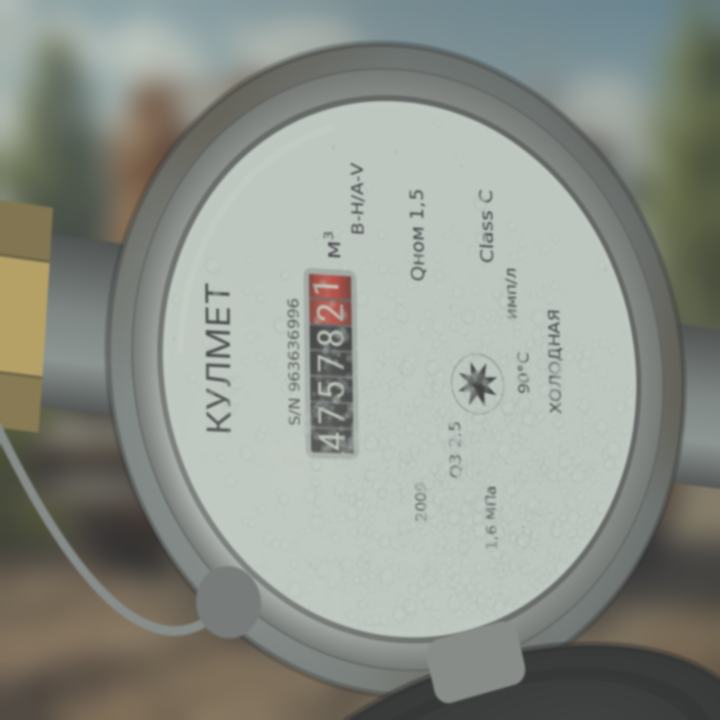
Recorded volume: 47578.21 m³
